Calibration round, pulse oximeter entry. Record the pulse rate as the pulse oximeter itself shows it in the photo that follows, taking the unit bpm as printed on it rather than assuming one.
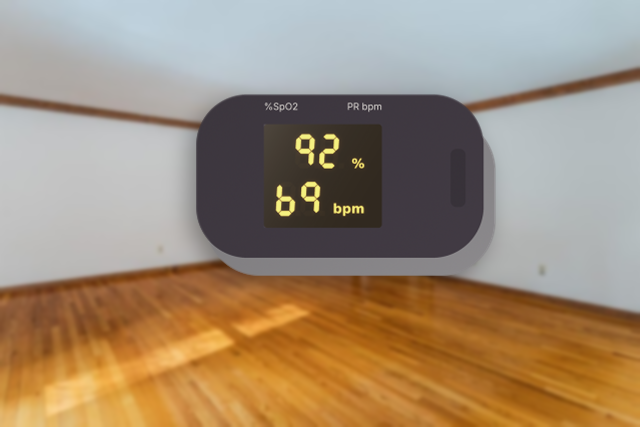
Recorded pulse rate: 69 bpm
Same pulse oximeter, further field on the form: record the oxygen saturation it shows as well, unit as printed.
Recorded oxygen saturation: 92 %
